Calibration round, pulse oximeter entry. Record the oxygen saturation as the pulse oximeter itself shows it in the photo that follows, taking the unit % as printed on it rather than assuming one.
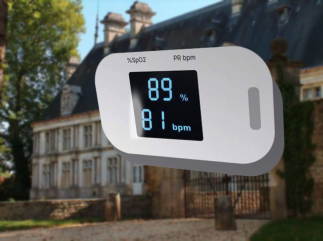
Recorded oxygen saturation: 89 %
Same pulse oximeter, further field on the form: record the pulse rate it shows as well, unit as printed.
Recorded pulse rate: 81 bpm
